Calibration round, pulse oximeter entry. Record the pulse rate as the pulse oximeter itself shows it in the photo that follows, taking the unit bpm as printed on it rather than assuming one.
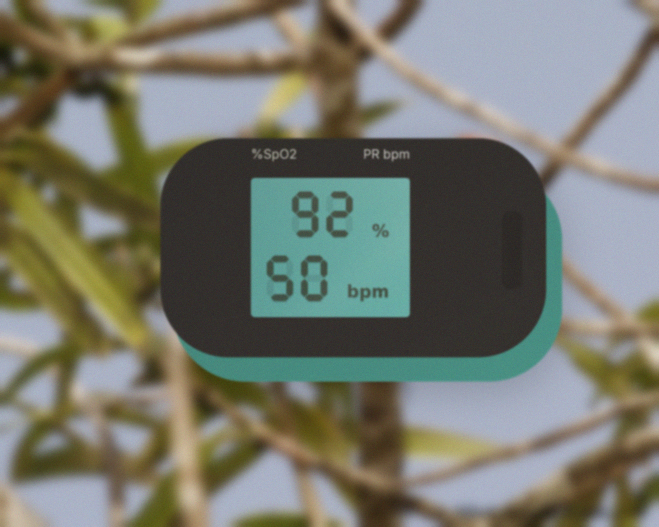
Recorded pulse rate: 50 bpm
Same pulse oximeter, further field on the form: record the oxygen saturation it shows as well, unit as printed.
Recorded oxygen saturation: 92 %
